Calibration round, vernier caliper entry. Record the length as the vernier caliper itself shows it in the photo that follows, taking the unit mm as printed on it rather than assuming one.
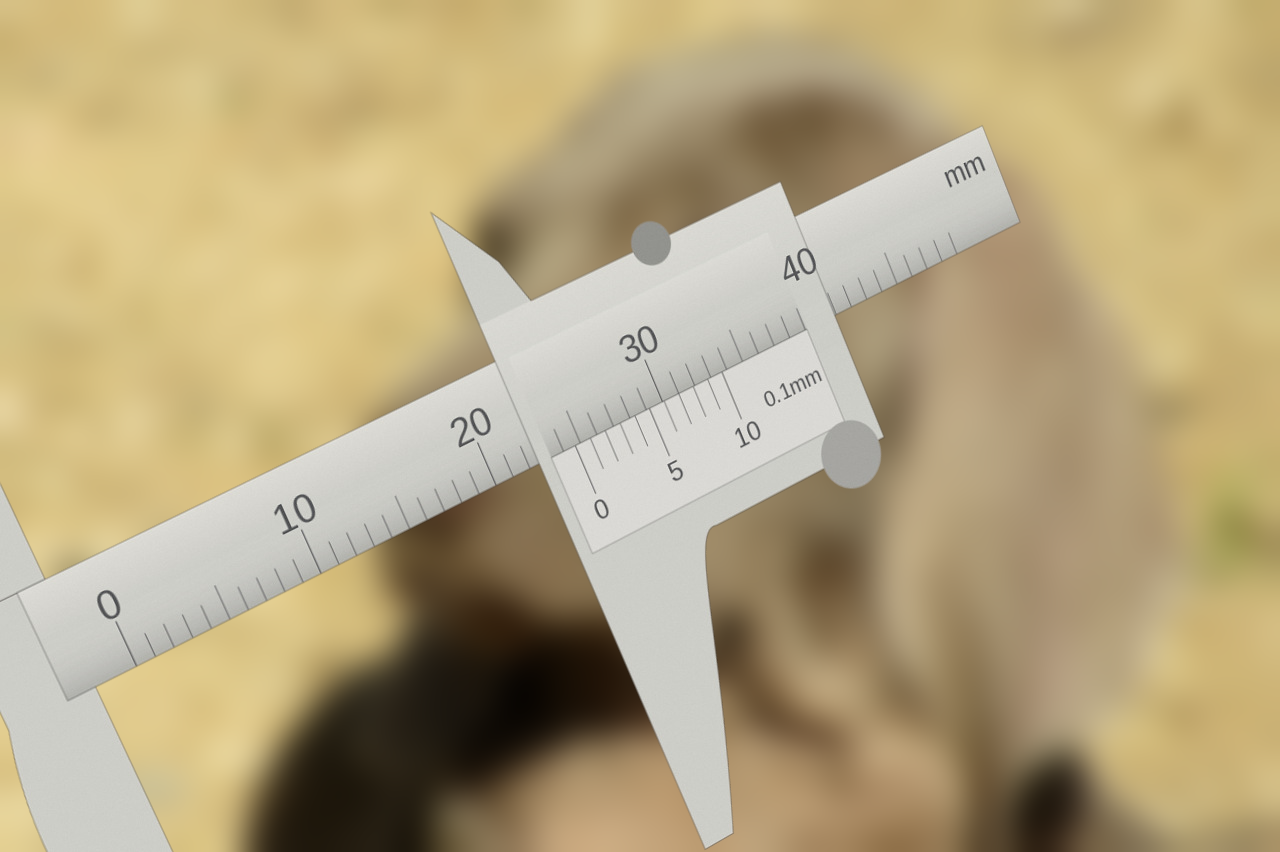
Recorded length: 24.7 mm
